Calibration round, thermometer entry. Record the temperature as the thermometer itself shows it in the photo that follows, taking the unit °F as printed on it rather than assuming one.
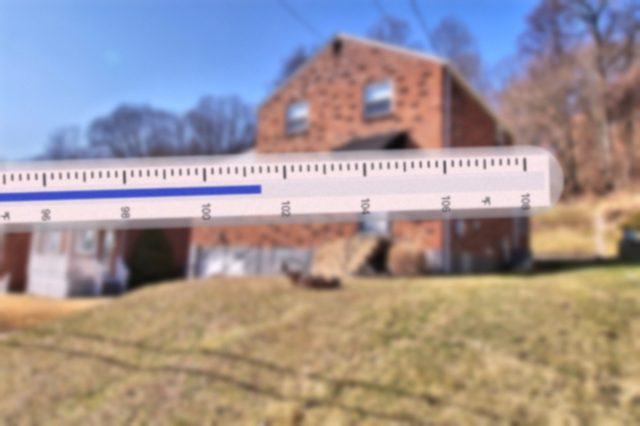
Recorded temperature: 101.4 °F
